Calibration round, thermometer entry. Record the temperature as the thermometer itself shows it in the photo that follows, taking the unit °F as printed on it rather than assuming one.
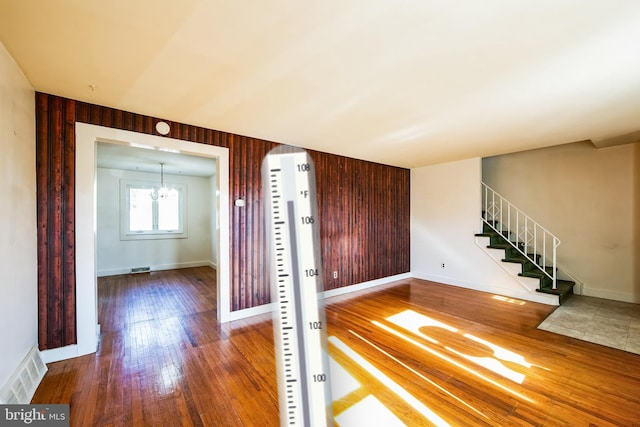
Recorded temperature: 106.8 °F
